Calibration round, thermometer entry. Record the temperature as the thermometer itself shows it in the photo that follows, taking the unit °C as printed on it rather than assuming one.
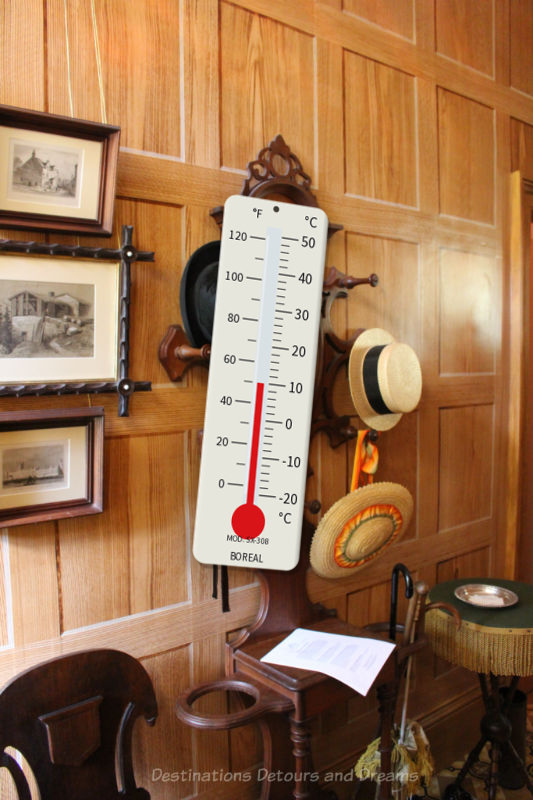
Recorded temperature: 10 °C
